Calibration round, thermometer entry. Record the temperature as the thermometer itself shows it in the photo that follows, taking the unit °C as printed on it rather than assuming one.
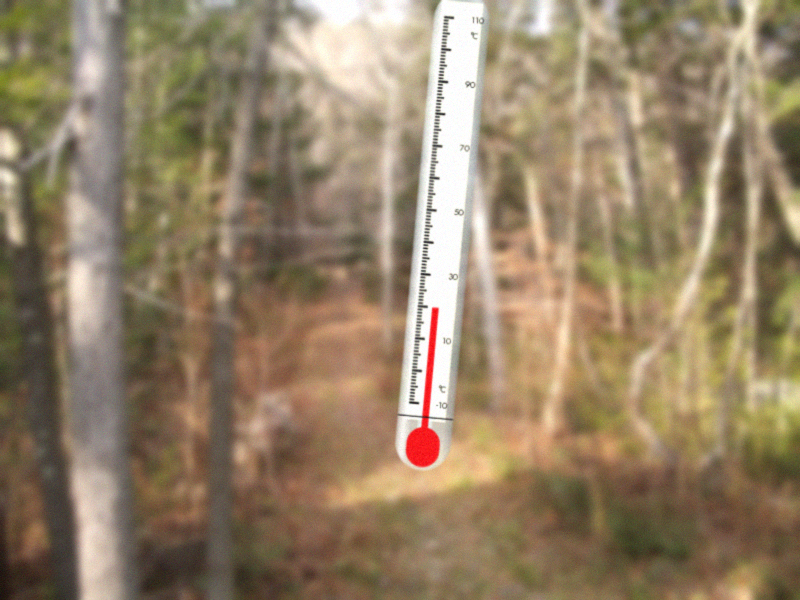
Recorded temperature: 20 °C
